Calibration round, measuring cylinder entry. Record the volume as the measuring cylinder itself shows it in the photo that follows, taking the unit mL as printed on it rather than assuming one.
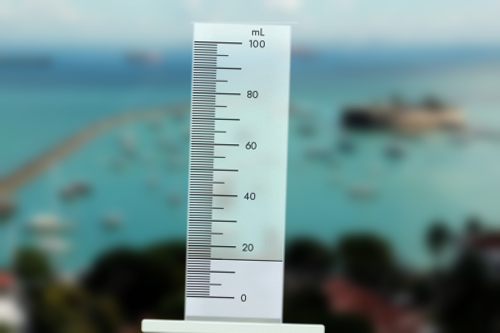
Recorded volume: 15 mL
